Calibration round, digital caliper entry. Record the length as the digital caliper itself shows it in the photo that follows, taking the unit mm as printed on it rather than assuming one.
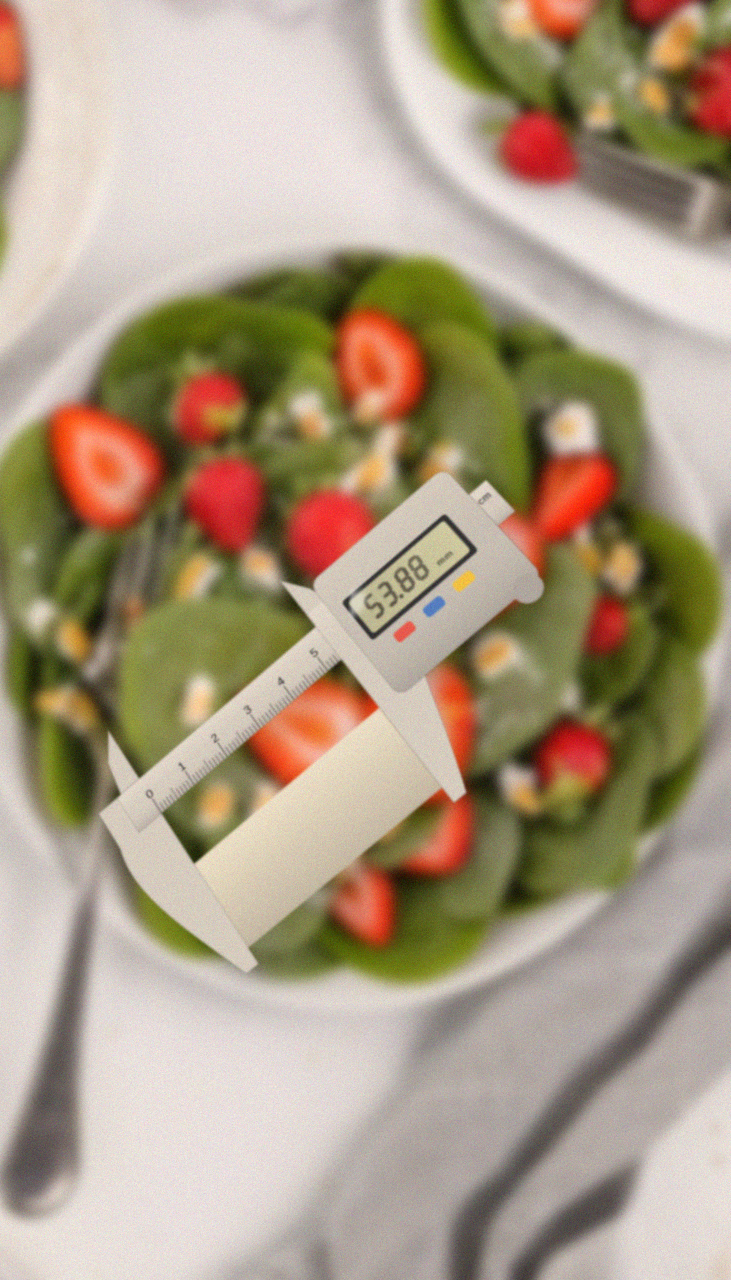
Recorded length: 53.88 mm
